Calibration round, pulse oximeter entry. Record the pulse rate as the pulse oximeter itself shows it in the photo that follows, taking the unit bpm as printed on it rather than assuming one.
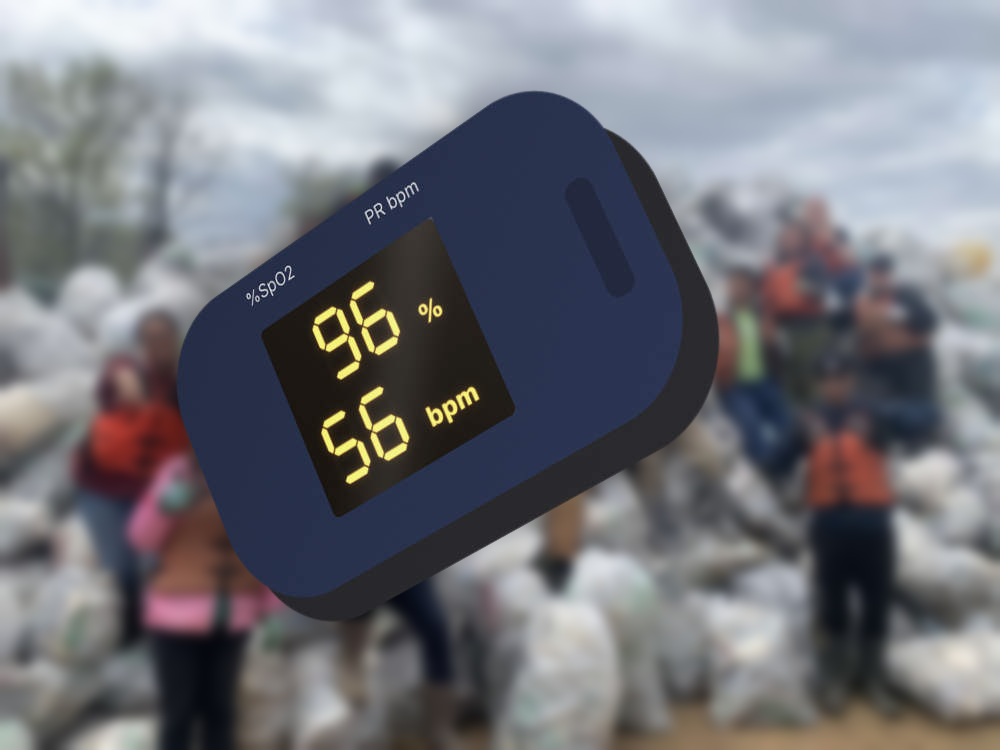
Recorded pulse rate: 56 bpm
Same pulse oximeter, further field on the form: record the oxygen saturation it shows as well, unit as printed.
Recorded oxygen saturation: 96 %
